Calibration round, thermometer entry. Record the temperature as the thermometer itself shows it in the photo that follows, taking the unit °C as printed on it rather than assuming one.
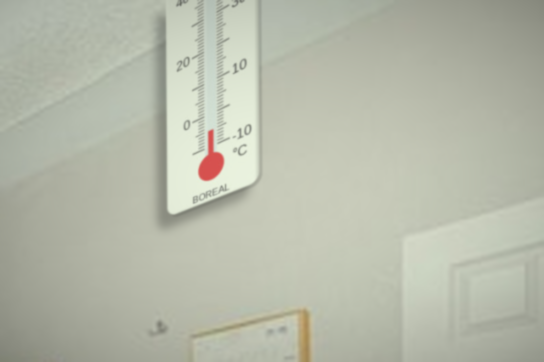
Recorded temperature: -5 °C
